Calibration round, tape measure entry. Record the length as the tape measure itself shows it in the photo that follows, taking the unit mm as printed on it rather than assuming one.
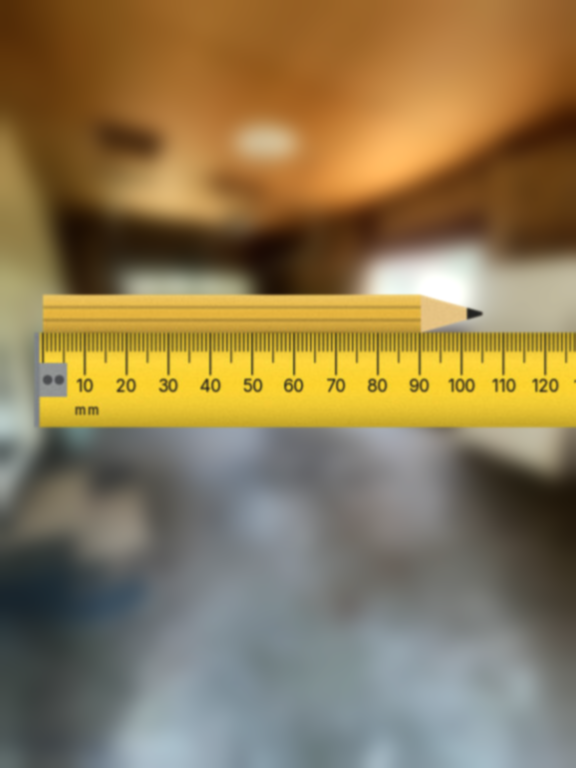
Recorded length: 105 mm
